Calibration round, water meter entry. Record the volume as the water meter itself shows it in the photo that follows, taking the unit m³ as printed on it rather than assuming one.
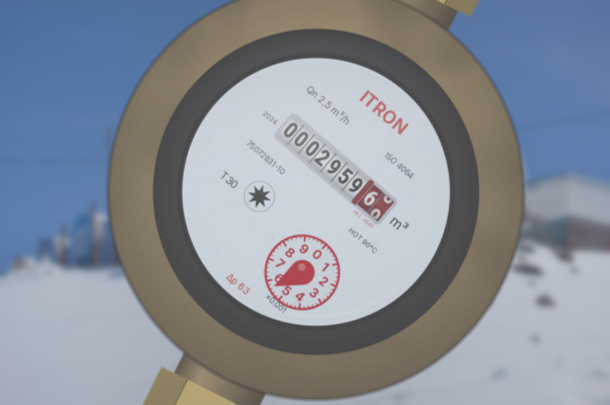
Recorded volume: 2959.685 m³
